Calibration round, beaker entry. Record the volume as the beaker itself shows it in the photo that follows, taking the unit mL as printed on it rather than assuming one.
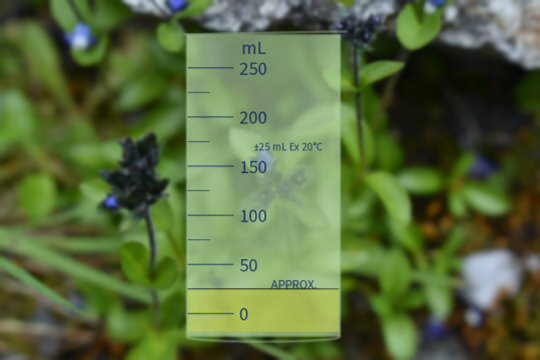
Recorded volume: 25 mL
